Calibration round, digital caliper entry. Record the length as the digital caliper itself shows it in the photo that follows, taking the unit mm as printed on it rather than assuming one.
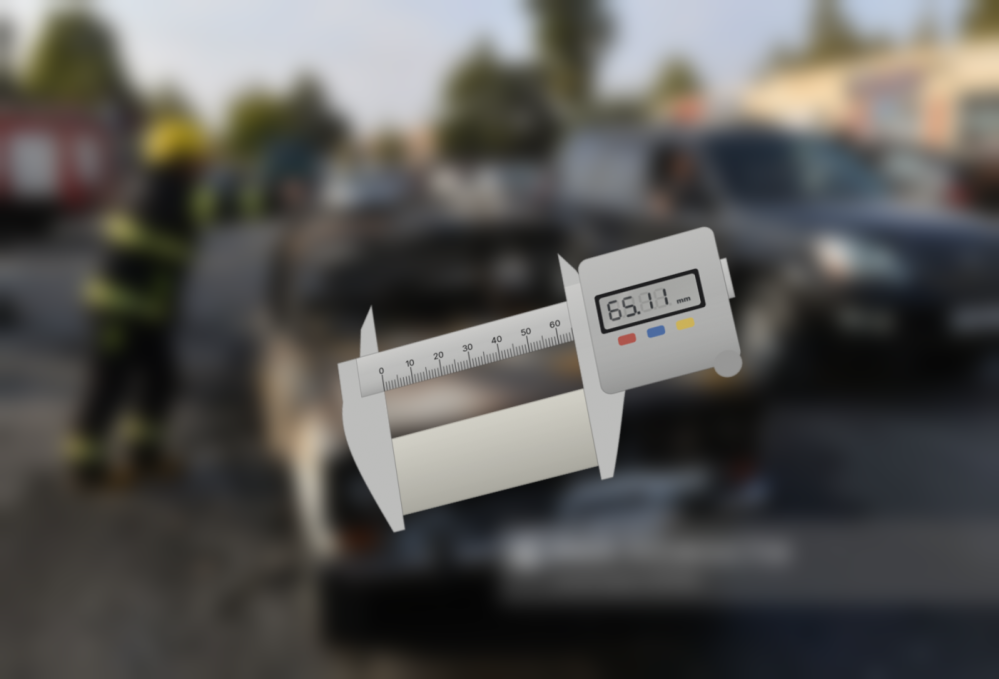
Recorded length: 65.11 mm
